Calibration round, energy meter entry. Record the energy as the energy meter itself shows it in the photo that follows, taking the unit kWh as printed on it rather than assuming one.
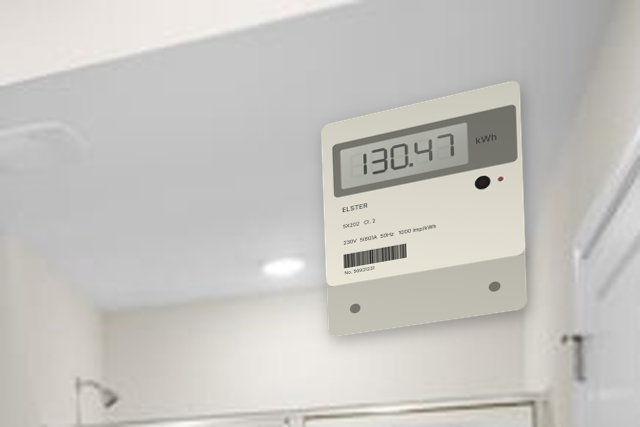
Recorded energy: 130.47 kWh
